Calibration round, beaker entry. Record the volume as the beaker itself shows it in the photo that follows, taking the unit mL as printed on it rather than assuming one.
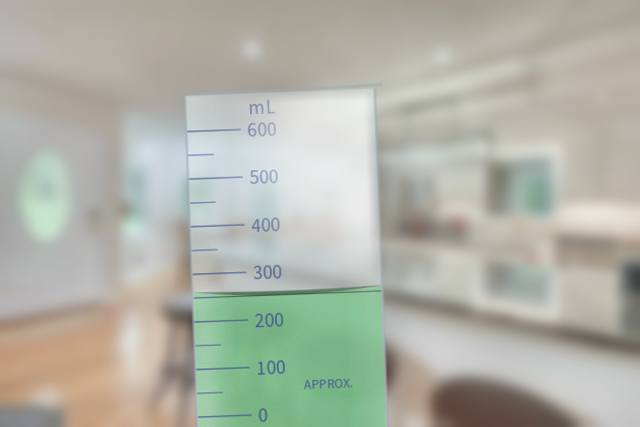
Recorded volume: 250 mL
